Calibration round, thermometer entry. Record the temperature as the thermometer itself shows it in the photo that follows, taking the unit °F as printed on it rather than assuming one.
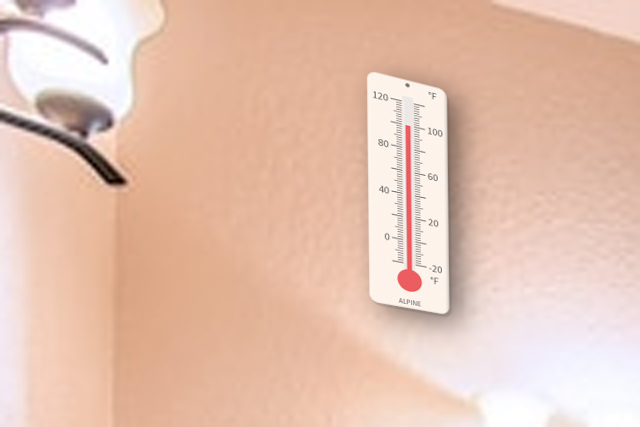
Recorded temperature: 100 °F
